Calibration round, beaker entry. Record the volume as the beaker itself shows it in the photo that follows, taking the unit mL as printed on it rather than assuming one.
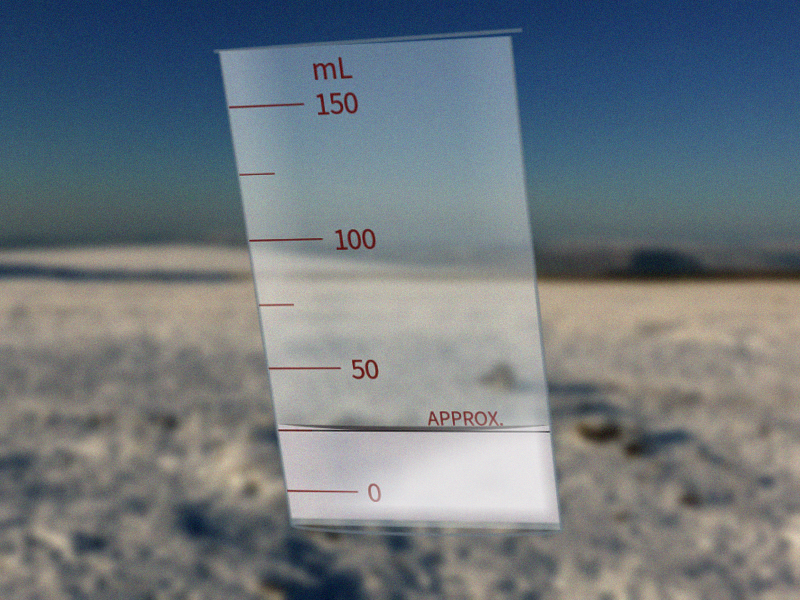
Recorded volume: 25 mL
